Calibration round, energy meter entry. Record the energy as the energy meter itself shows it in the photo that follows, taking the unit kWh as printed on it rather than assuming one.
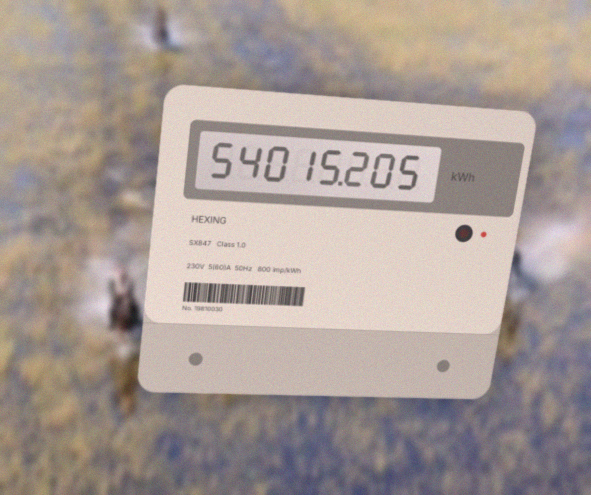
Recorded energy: 54015.205 kWh
